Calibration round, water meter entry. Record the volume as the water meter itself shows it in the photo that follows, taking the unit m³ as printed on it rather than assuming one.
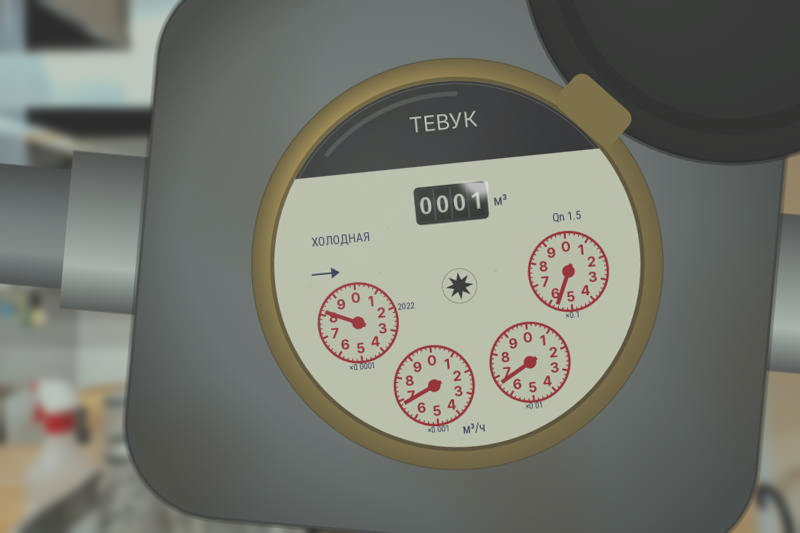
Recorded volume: 1.5668 m³
